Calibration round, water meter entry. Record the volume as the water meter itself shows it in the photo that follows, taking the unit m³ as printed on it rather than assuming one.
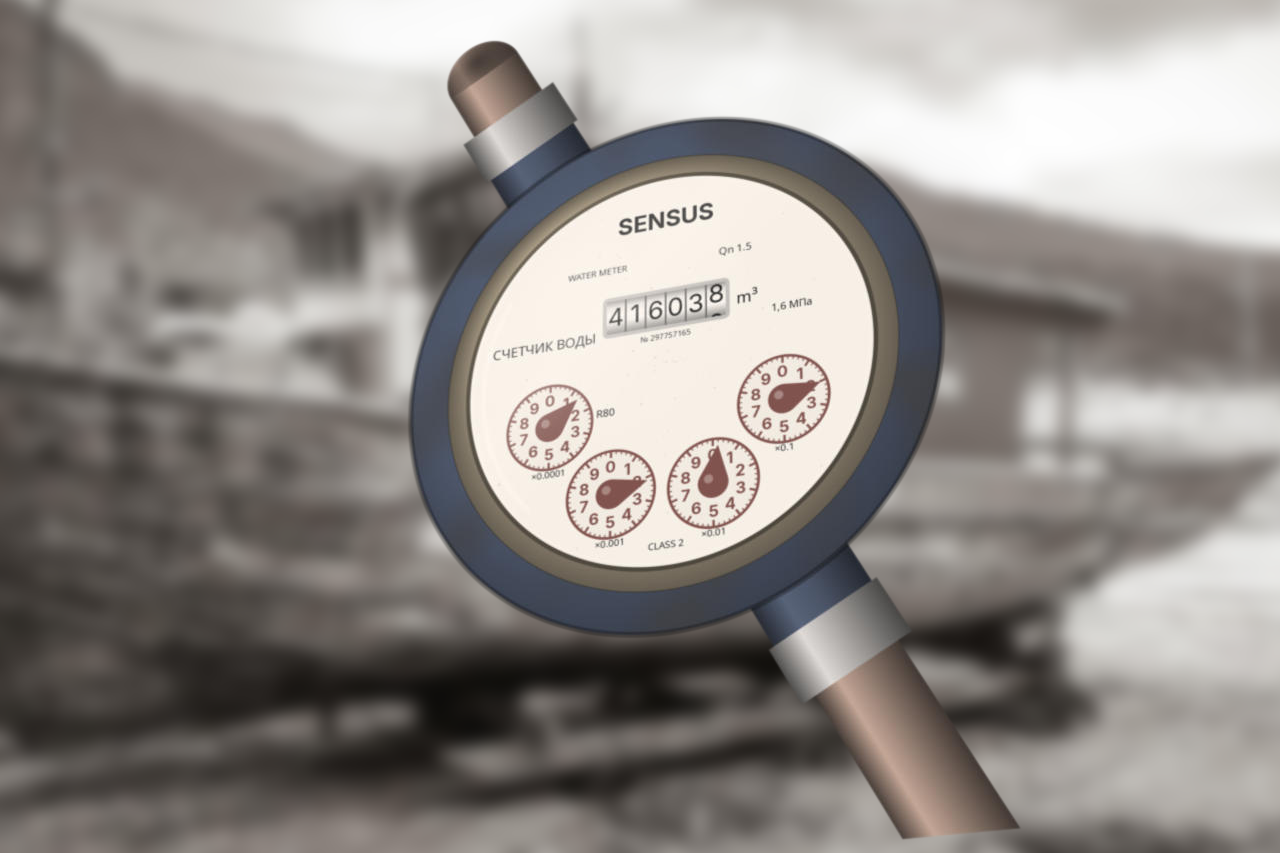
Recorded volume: 416038.2021 m³
